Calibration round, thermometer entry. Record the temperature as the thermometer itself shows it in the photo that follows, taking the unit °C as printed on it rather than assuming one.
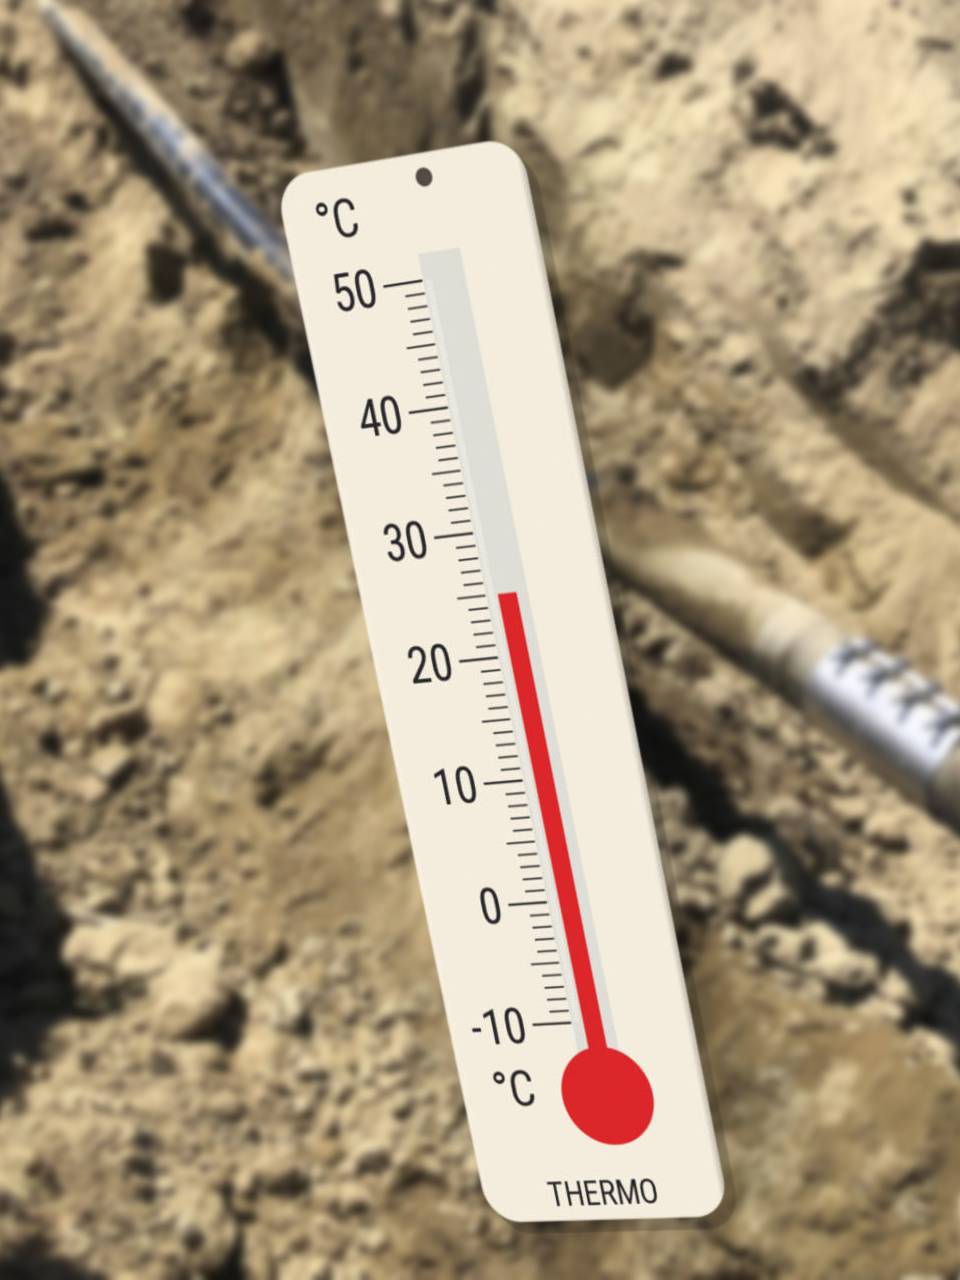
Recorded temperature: 25 °C
